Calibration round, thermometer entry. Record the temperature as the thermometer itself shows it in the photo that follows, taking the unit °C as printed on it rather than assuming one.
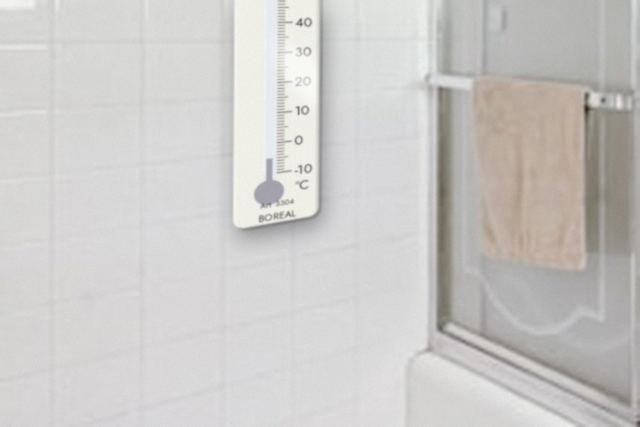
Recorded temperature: -5 °C
